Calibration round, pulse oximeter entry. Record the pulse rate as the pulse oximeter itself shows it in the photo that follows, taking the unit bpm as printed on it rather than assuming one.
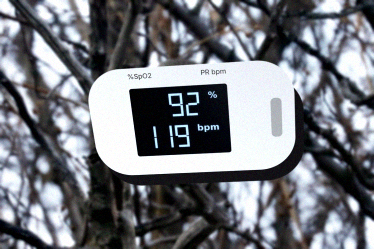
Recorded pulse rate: 119 bpm
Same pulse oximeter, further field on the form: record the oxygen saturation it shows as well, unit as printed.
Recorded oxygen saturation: 92 %
